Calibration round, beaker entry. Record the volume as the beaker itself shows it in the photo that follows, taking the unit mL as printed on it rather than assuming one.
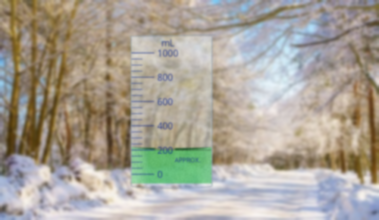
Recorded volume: 200 mL
